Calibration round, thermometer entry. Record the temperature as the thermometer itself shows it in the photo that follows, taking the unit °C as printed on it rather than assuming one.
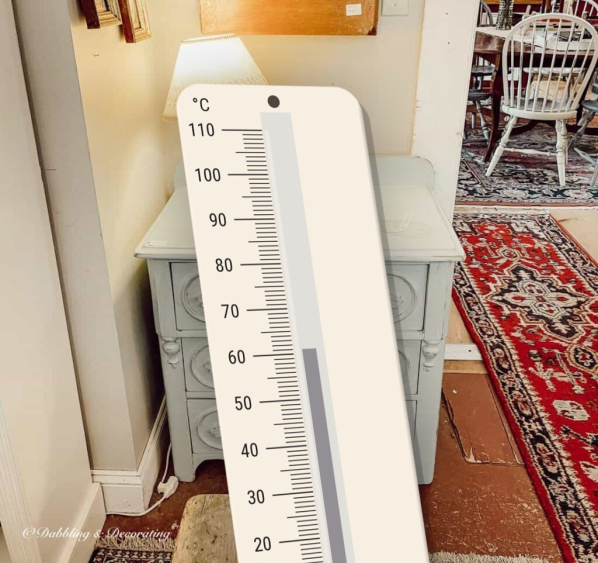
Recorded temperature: 61 °C
